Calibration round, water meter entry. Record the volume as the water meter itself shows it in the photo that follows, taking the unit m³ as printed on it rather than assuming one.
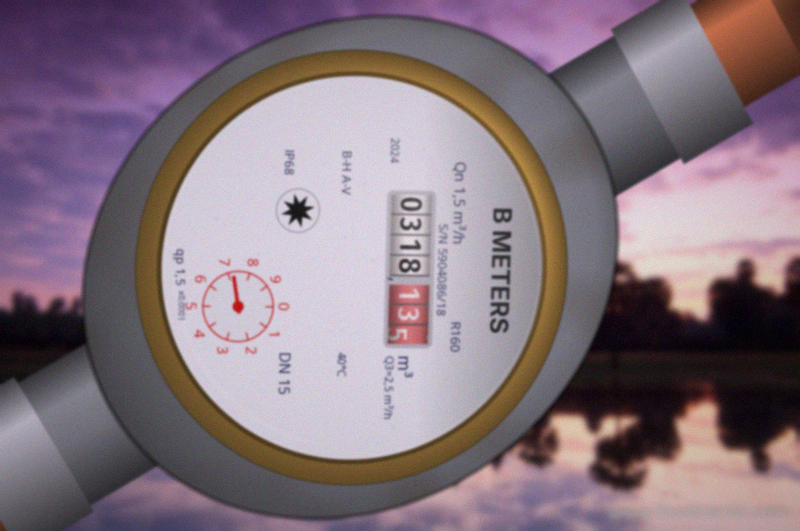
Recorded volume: 318.1347 m³
